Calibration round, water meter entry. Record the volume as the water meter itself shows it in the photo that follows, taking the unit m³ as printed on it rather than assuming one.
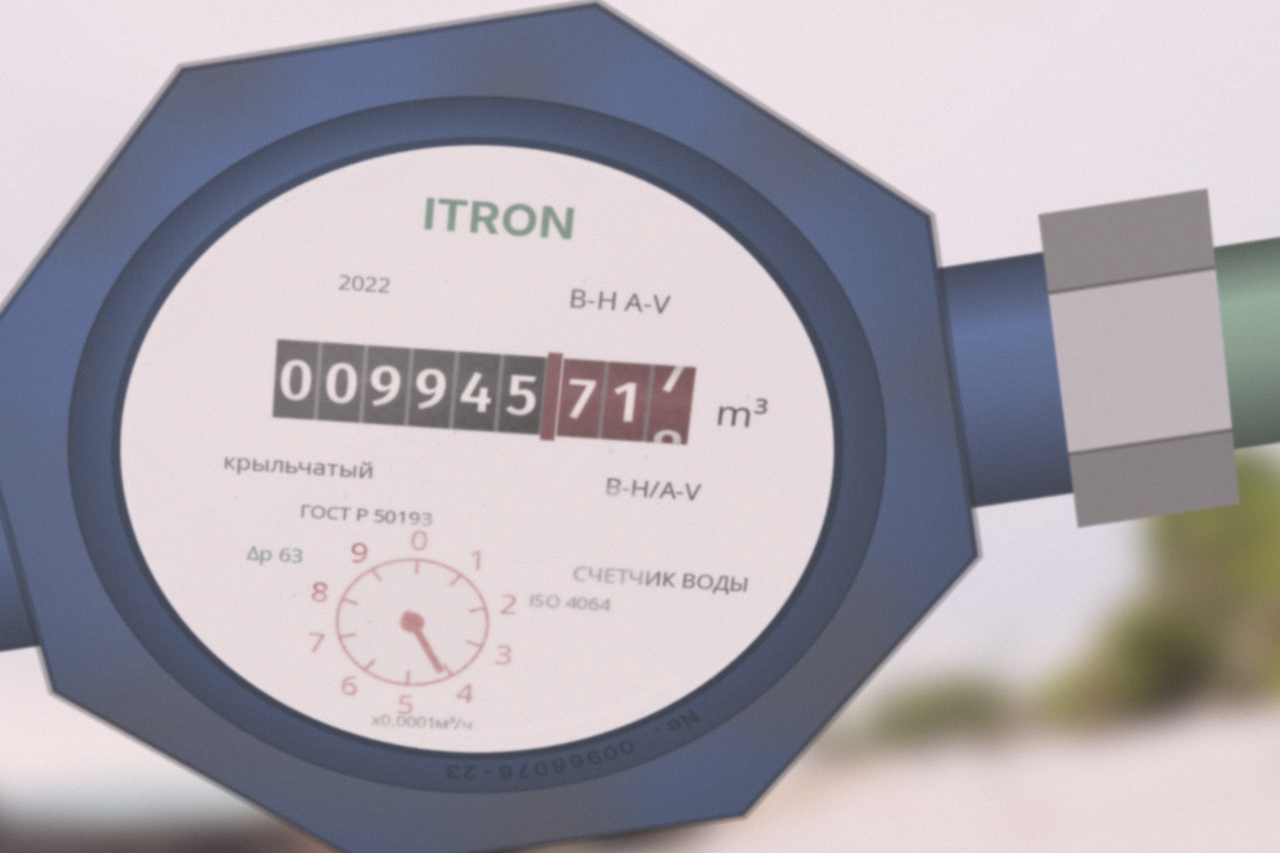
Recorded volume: 9945.7174 m³
